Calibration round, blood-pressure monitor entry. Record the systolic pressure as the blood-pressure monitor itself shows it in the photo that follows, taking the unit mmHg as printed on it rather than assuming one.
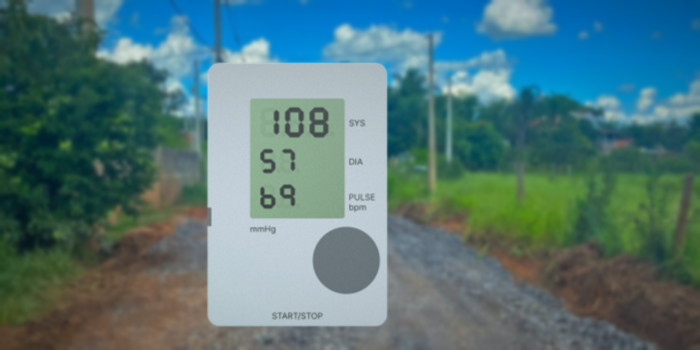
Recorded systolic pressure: 108 mmHg
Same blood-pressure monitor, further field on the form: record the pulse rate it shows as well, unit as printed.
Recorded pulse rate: 69 bpm
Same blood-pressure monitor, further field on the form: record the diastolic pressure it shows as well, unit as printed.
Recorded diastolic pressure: 57 mmHg
